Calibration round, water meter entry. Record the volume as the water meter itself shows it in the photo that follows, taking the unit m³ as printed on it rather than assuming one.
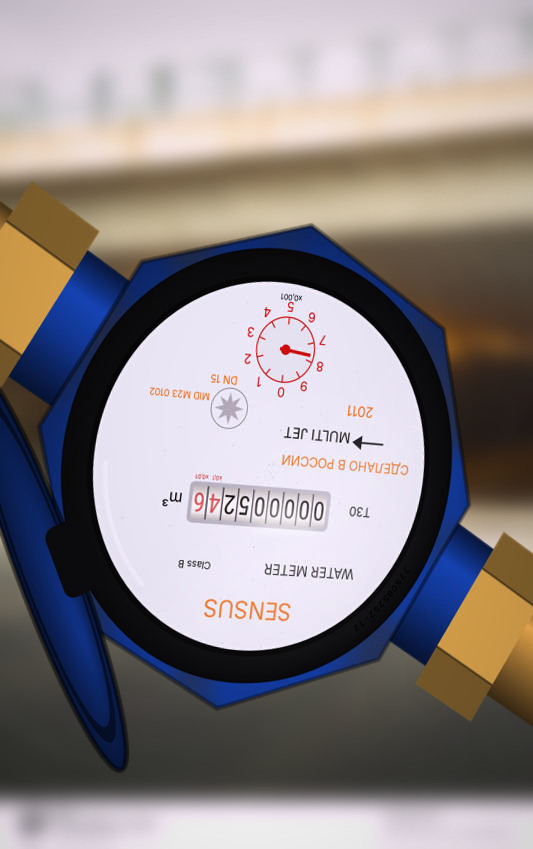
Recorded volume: 52.467 m³
